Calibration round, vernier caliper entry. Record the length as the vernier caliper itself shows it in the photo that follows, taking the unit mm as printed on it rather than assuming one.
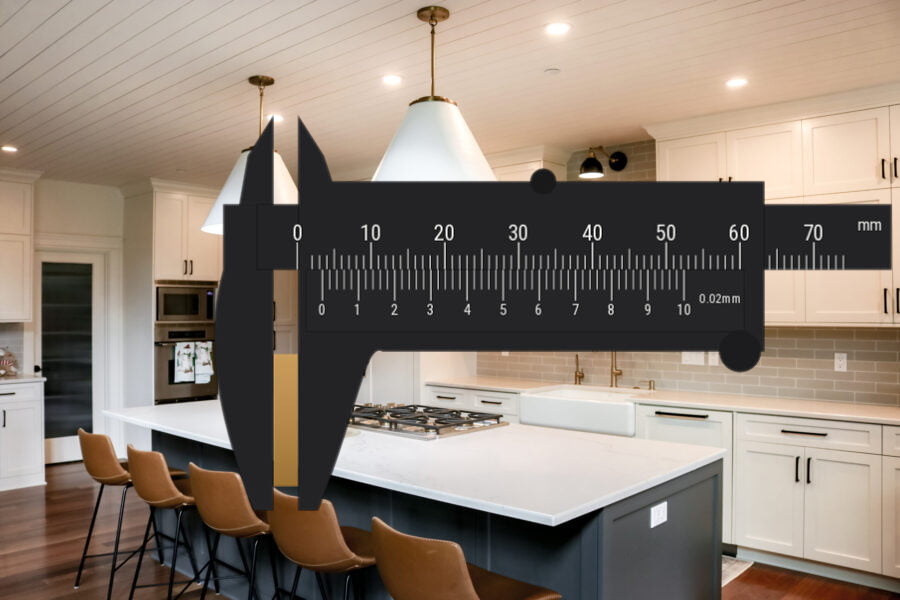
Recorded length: 3.4 mm
